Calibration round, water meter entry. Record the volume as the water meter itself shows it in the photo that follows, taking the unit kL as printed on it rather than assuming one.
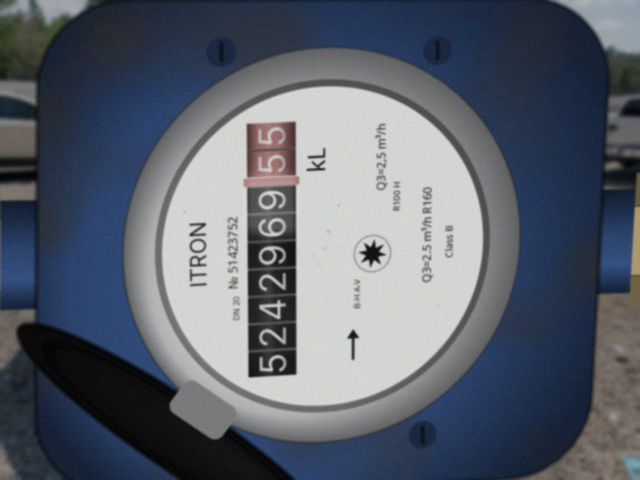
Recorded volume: 5242969.55 kL
